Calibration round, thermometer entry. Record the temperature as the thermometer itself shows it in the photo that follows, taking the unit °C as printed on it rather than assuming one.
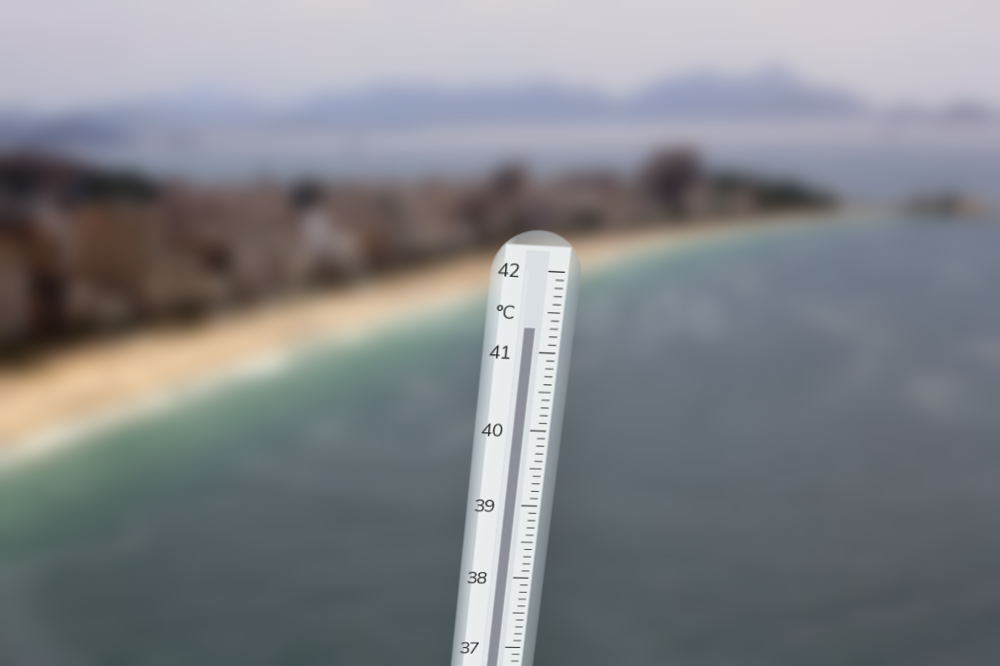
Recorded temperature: 41.3 °C
